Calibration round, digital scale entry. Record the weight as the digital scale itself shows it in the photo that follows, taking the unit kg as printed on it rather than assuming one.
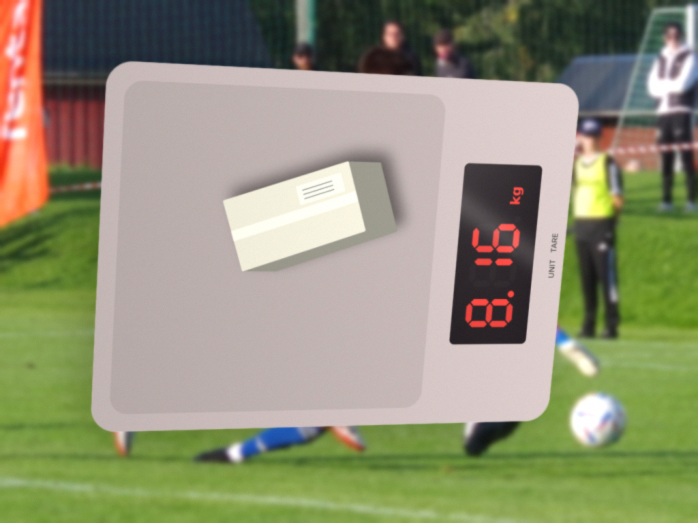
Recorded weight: 8.16 kg
